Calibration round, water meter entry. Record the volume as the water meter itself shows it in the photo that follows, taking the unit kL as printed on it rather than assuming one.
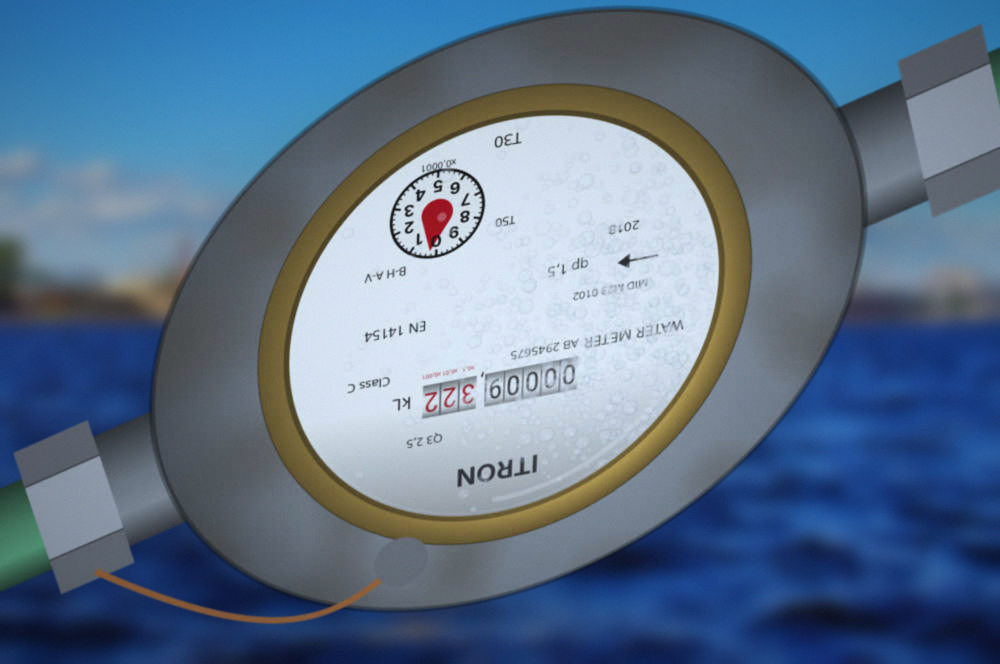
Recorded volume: 9.3220 kL
